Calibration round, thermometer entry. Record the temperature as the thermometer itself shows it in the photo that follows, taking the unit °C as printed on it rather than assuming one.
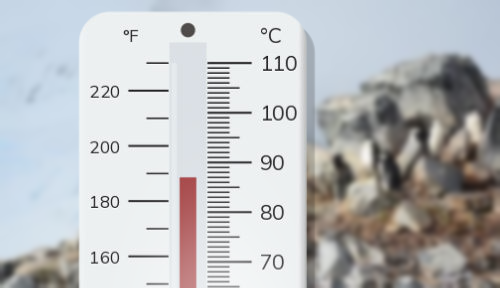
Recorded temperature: 87 °C
